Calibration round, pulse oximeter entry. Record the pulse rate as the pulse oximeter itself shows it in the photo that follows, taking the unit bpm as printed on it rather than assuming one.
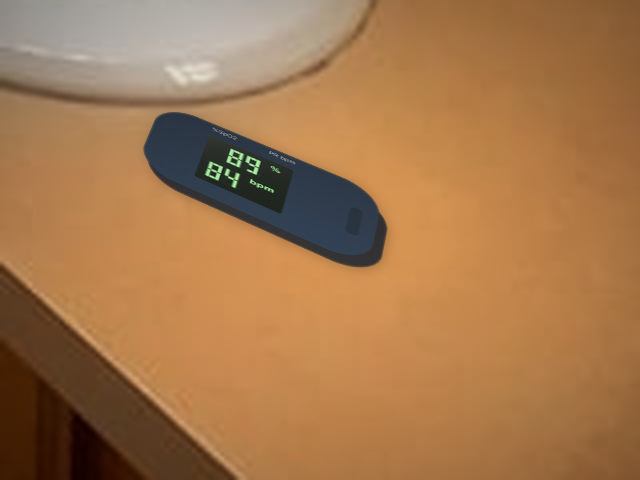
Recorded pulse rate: 84 bpm
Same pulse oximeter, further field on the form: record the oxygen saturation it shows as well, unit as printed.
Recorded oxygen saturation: 89 %
